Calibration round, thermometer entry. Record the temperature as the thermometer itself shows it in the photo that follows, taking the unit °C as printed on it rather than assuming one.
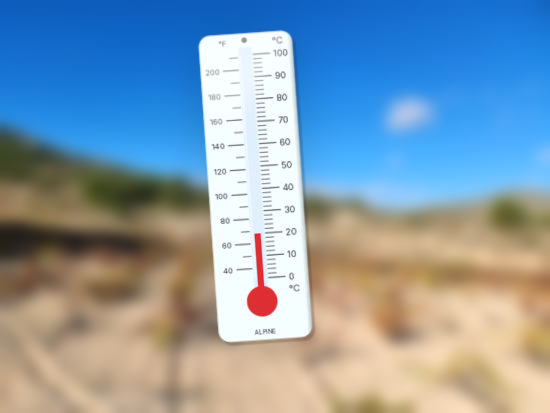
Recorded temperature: 20 °C
